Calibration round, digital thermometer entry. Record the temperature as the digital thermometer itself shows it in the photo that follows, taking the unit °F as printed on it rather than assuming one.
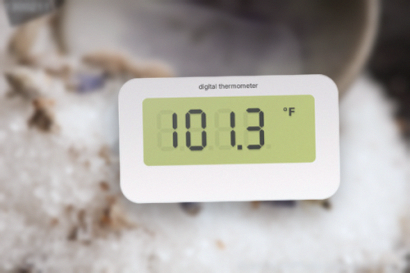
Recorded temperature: 101.3 °F
